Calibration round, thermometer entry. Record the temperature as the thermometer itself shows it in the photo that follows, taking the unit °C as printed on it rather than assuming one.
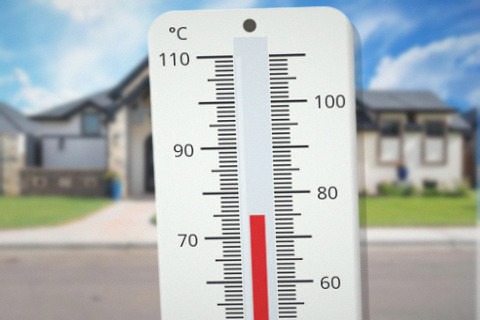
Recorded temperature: 75 °C
